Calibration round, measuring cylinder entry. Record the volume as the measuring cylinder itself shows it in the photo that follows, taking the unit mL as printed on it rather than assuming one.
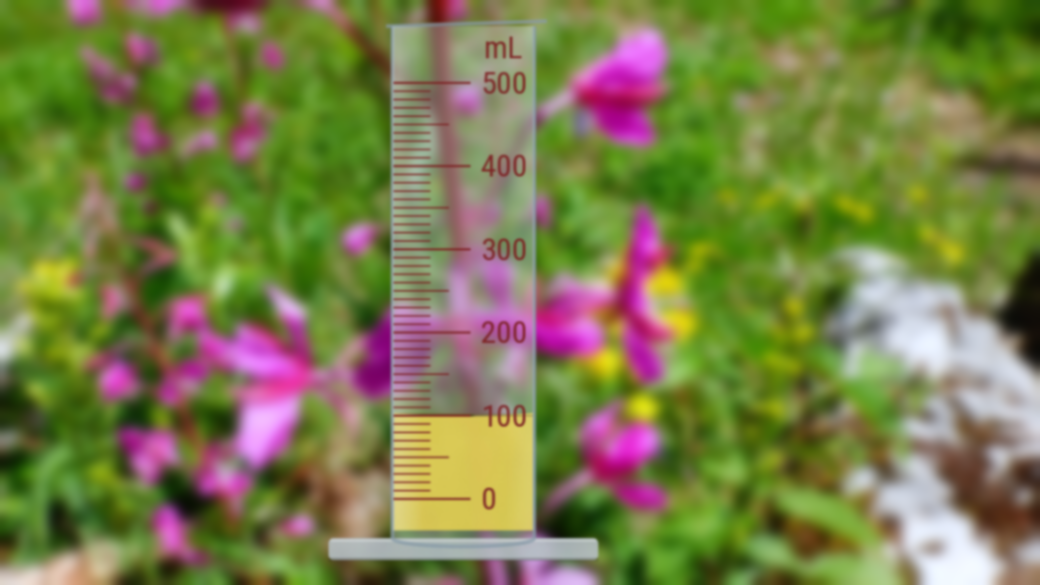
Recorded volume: 100 mL
